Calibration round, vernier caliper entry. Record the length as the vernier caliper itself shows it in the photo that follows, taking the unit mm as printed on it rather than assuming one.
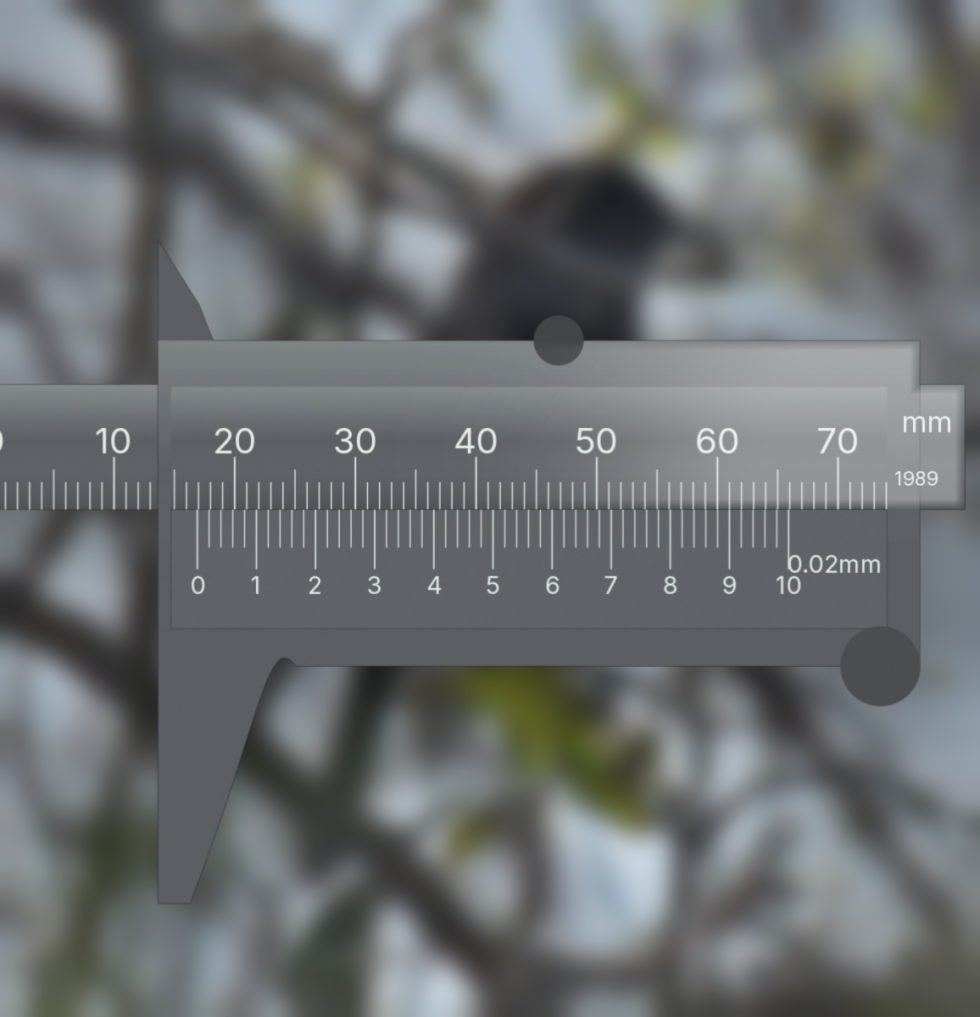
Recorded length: 16.9 mm
